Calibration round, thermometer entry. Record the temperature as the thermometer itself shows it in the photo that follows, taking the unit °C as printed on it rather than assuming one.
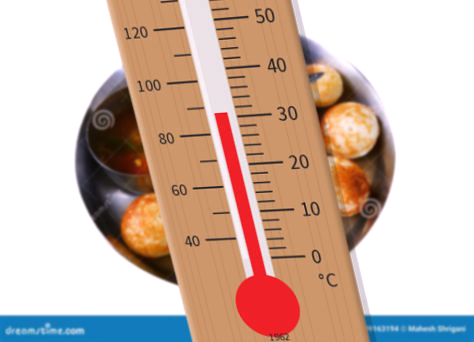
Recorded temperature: 31 °C
